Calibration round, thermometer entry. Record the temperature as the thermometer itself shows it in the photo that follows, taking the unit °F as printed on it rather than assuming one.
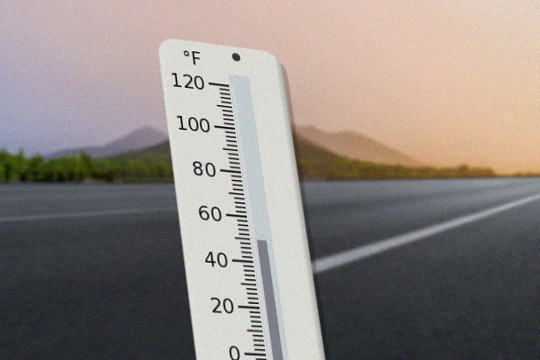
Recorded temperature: 50 °F
